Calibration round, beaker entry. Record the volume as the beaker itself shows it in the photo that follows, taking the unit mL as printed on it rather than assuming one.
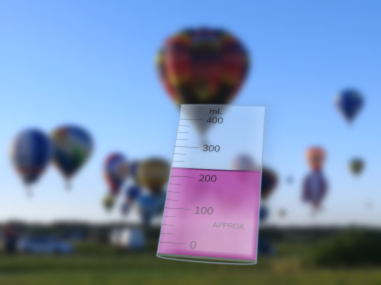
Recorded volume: 225 mL
